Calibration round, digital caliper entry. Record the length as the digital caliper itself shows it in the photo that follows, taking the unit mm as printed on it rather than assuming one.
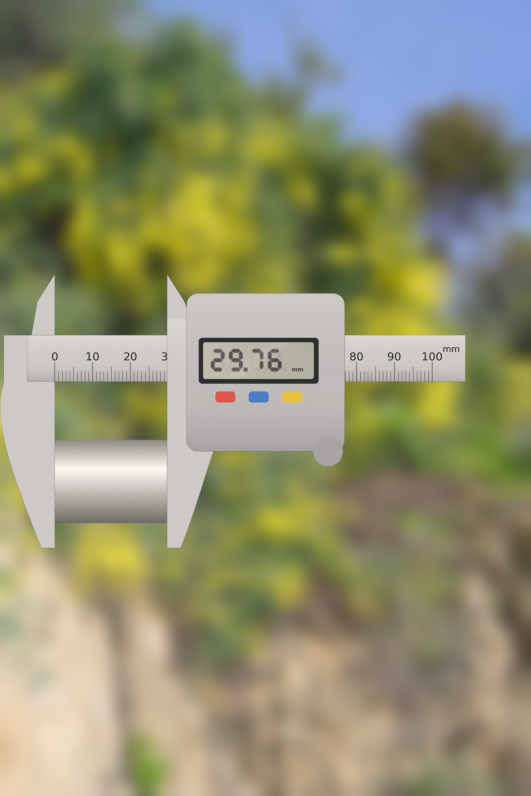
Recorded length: 29.76 mm
